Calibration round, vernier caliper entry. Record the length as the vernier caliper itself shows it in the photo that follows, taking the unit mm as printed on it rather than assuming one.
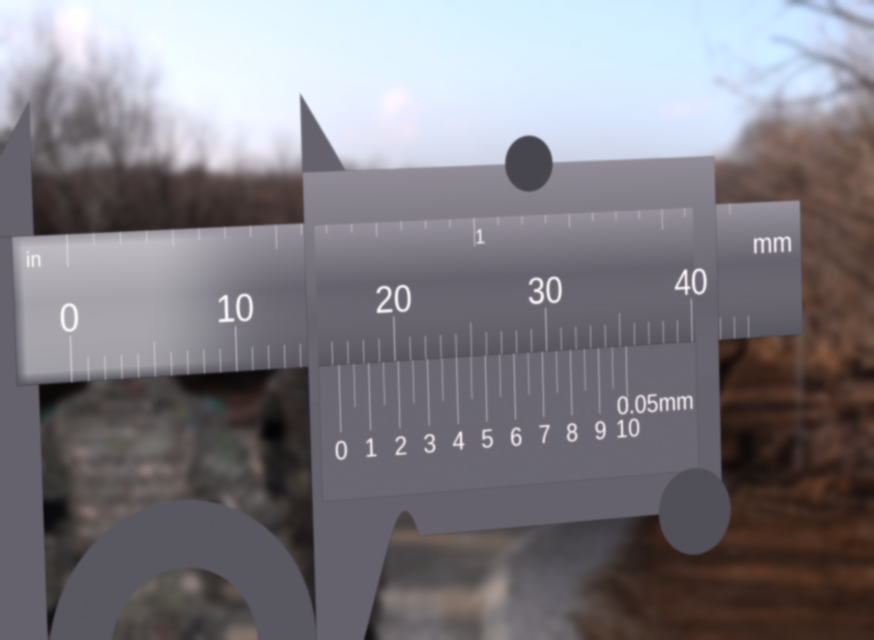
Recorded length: 16.4 mm
